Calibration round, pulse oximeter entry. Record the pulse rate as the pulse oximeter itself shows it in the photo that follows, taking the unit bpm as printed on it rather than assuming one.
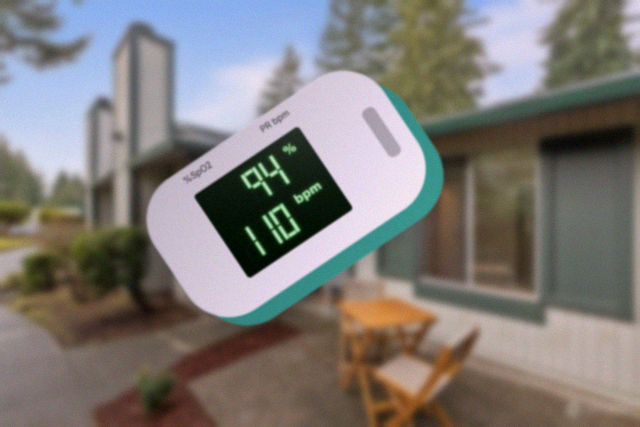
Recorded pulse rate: 110 bpm
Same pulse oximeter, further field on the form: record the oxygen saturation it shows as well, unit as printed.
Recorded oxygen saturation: 94 %
